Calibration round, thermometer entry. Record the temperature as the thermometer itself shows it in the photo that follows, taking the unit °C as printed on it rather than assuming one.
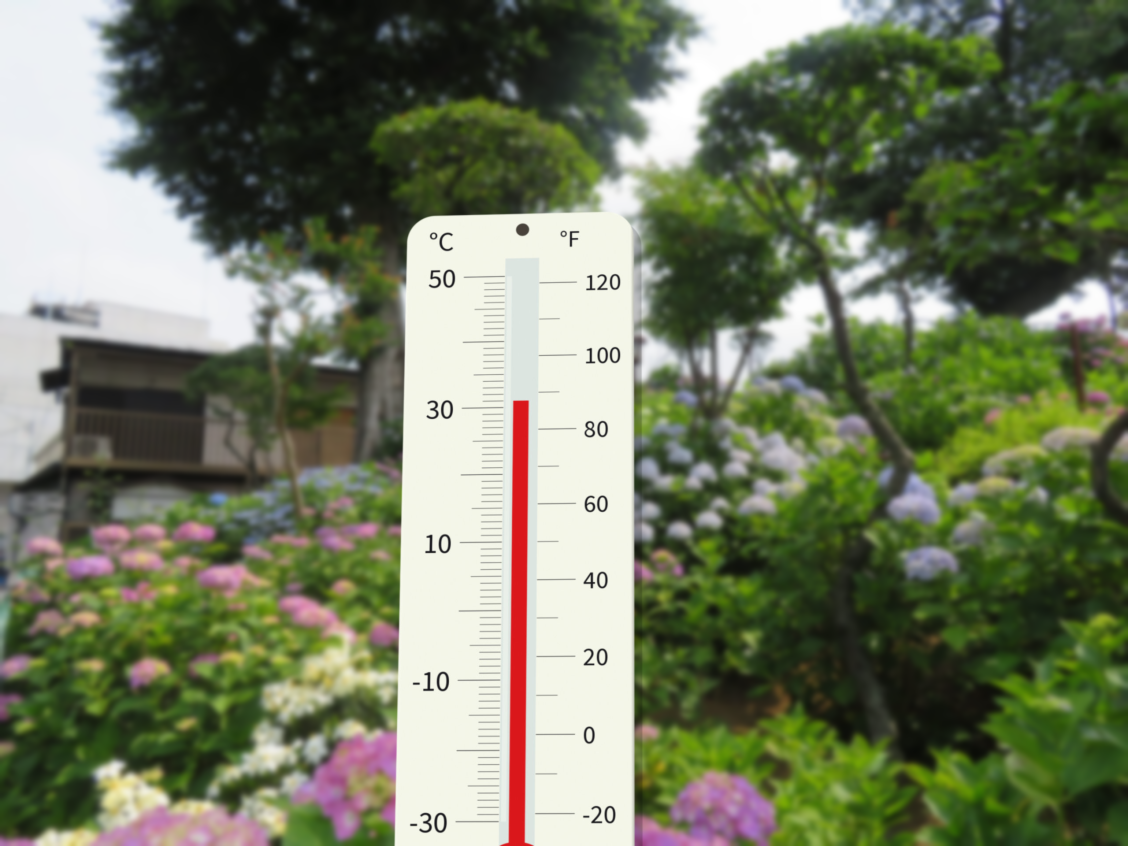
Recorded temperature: 31 °C
